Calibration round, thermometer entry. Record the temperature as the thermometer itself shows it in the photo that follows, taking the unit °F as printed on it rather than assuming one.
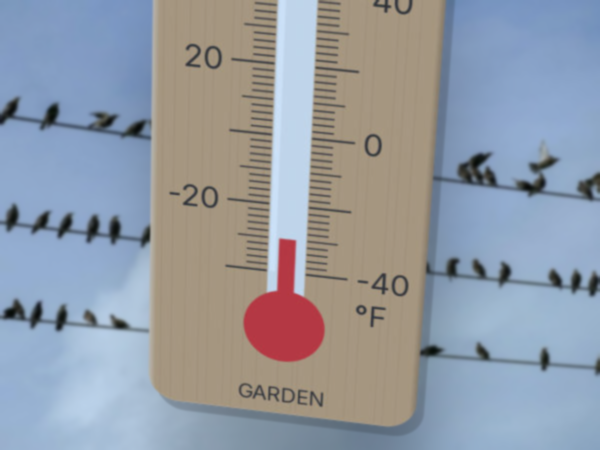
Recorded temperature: -30 °F
